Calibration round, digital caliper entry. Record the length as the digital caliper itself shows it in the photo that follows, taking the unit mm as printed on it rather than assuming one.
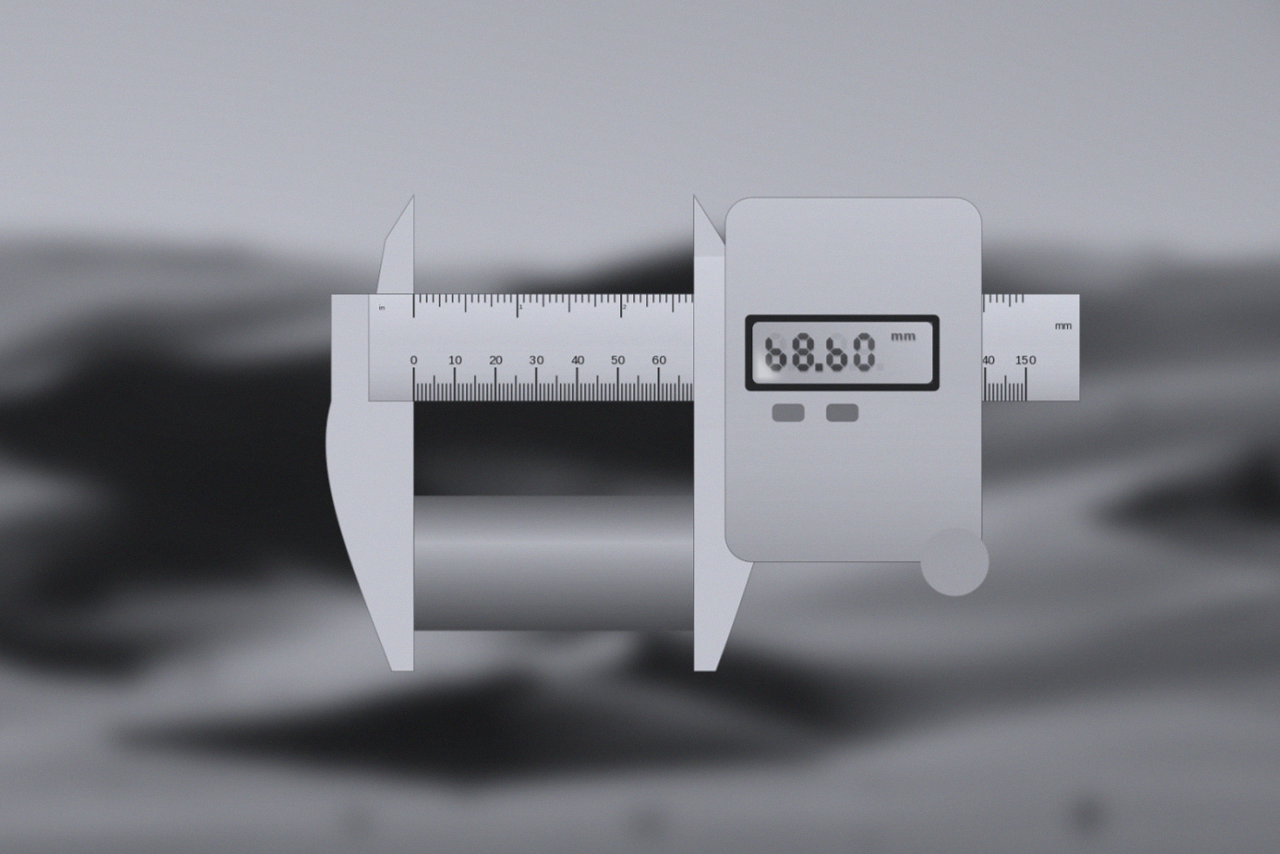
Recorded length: 68.60 mm
